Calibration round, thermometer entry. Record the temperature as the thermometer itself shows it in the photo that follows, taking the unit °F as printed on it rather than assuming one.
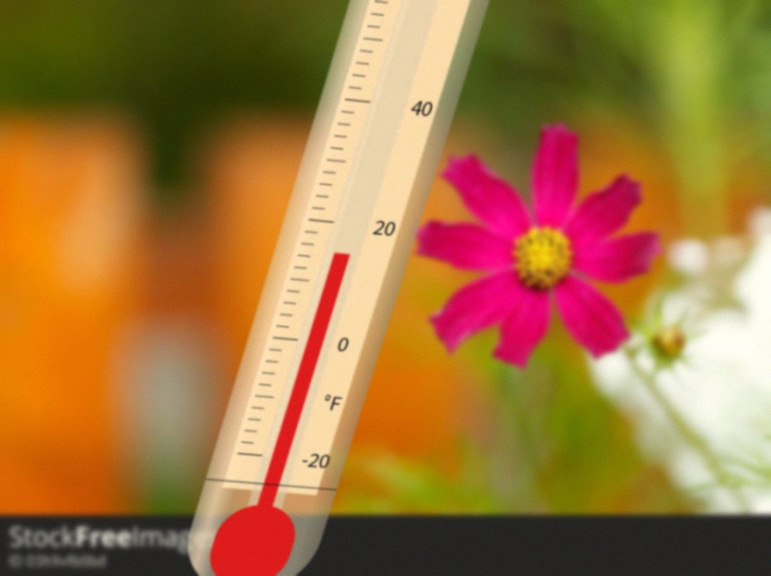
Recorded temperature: 15 °F
